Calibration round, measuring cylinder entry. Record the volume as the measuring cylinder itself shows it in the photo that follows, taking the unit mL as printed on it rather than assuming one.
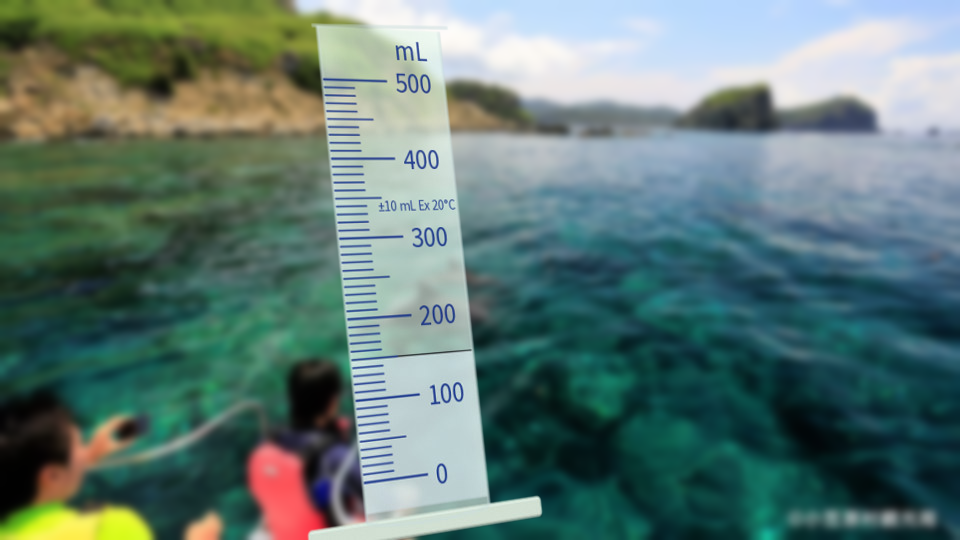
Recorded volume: 150 mL
